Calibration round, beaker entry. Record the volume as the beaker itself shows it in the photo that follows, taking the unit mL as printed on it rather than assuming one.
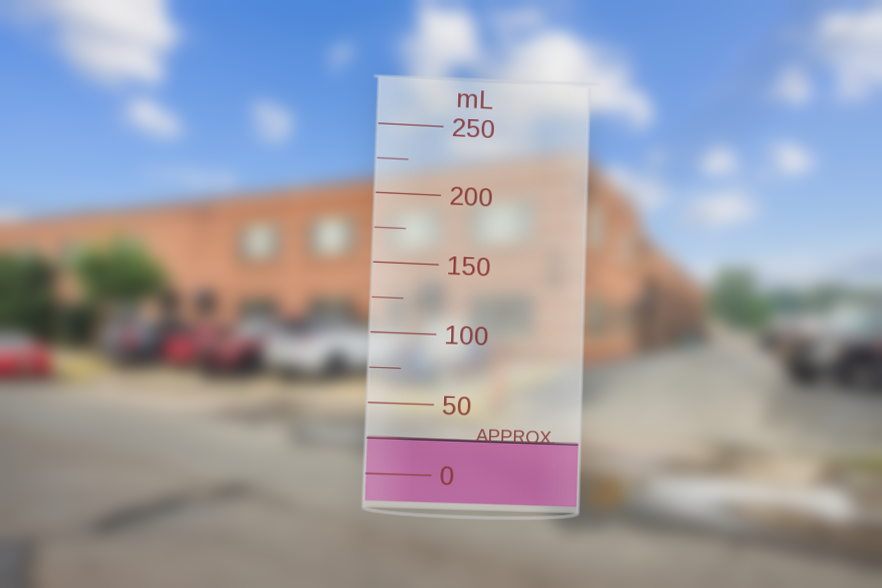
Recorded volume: 25 mL
